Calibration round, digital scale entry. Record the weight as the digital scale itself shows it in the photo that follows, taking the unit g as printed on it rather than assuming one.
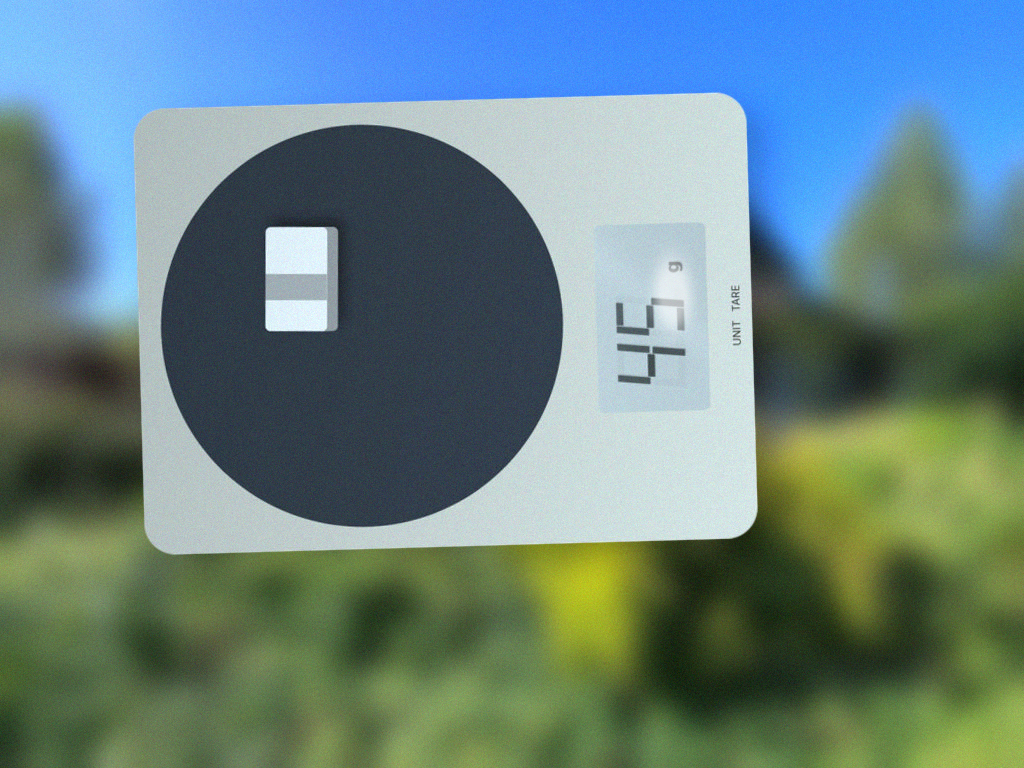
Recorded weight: 45 g
